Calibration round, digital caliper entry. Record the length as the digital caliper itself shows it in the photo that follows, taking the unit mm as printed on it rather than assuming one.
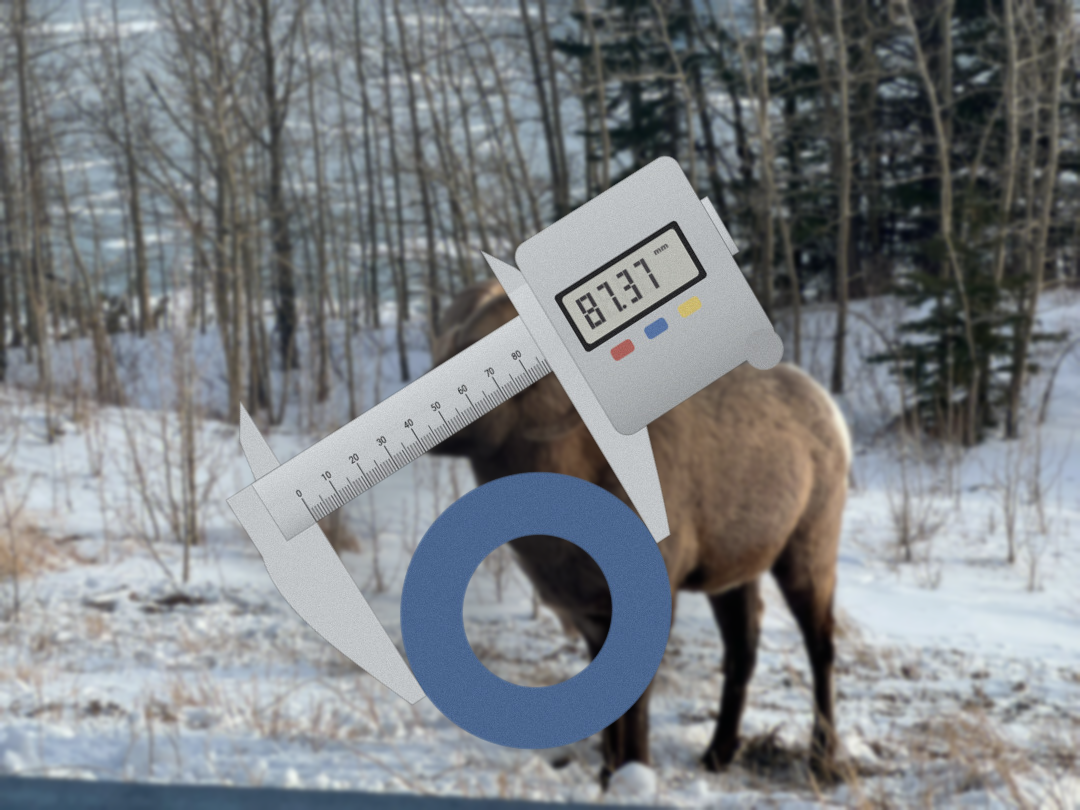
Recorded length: 87.37 mm
